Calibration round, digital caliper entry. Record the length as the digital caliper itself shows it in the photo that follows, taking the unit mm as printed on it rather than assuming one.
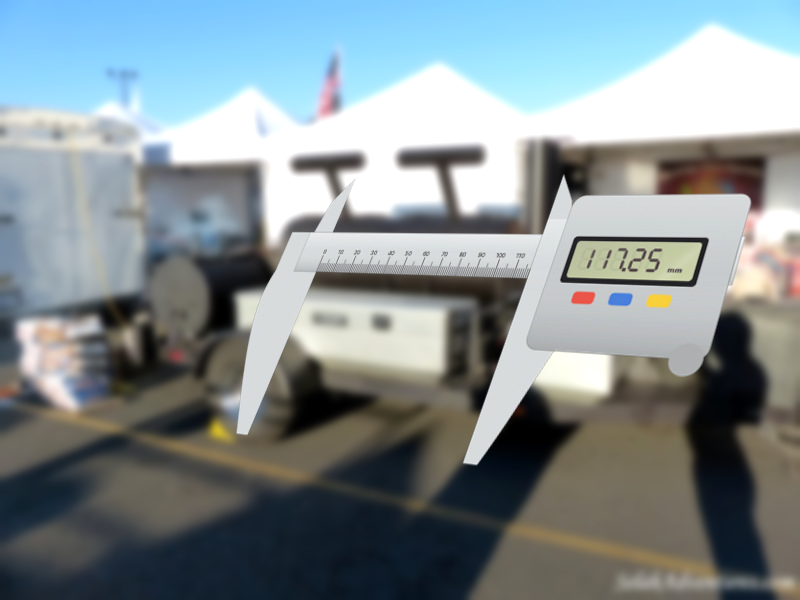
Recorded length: 117.25 mm
